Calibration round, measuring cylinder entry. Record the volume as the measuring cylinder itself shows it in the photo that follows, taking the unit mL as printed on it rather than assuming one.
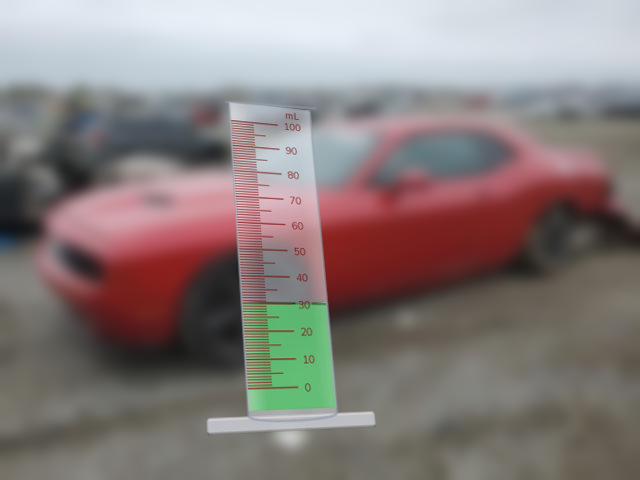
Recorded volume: 30 mL
